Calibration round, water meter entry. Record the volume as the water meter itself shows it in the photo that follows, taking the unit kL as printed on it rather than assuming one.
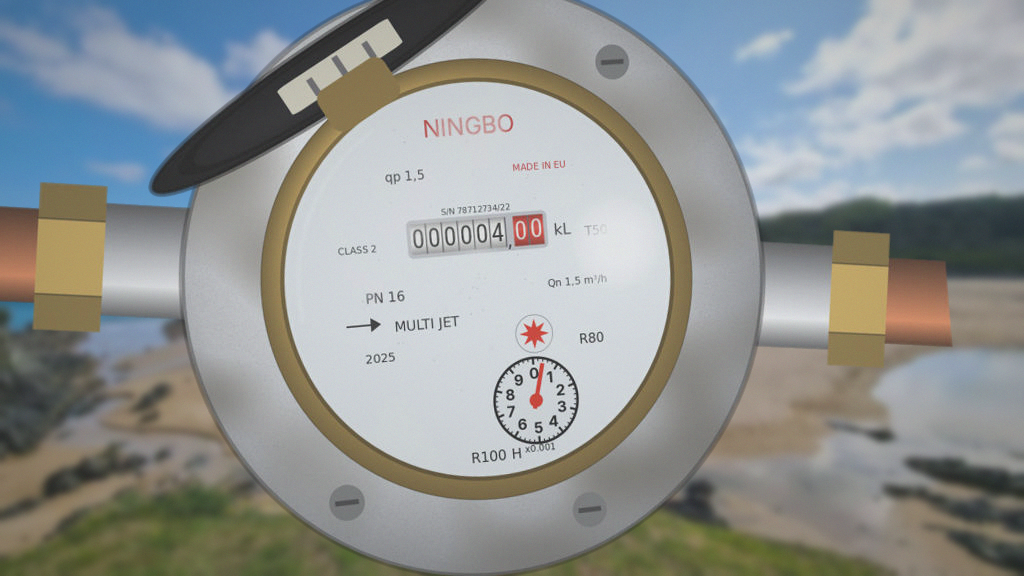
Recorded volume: 4.000 kL
